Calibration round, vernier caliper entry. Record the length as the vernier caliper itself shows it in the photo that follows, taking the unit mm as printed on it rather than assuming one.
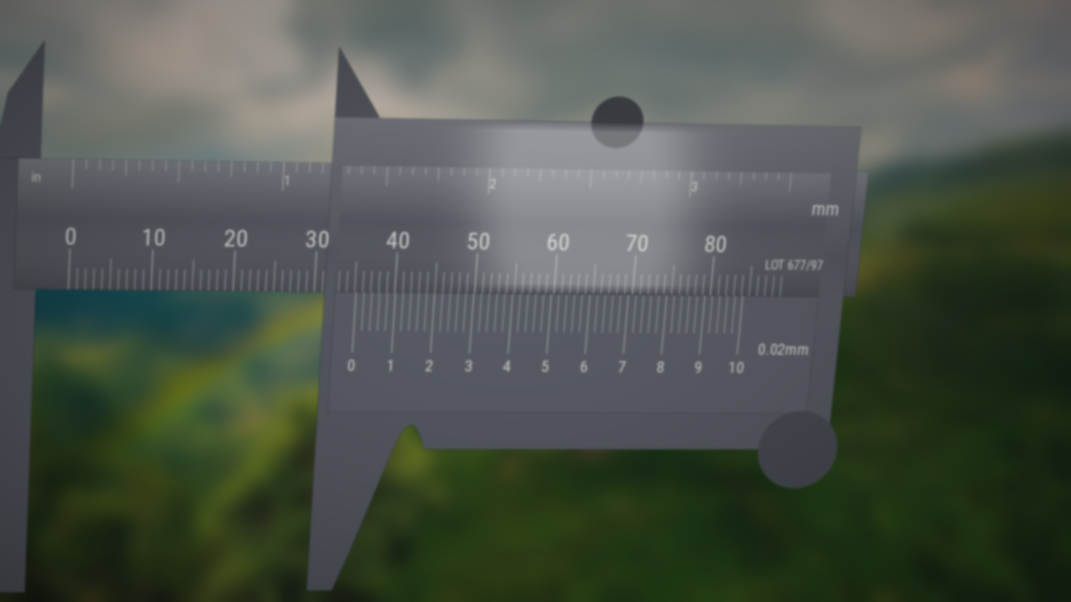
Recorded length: 35.2 mm
